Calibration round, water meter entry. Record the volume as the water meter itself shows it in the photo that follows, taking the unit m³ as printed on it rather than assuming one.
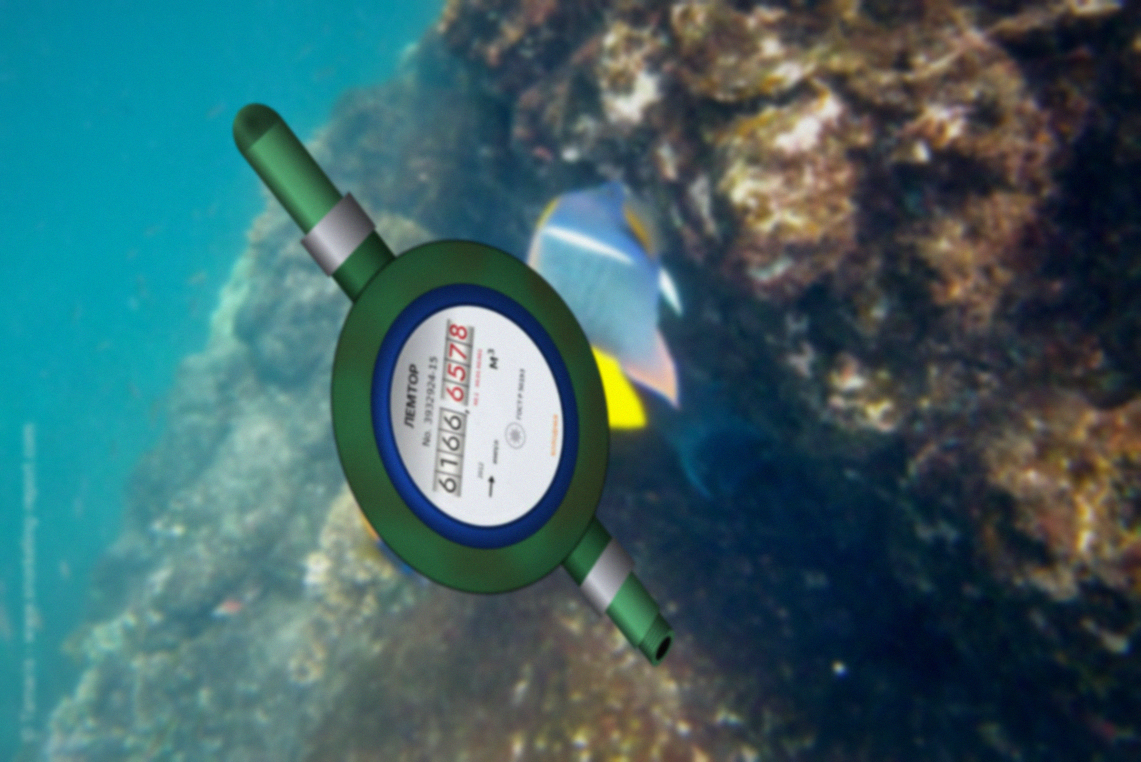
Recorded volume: 6166.6578 m³
